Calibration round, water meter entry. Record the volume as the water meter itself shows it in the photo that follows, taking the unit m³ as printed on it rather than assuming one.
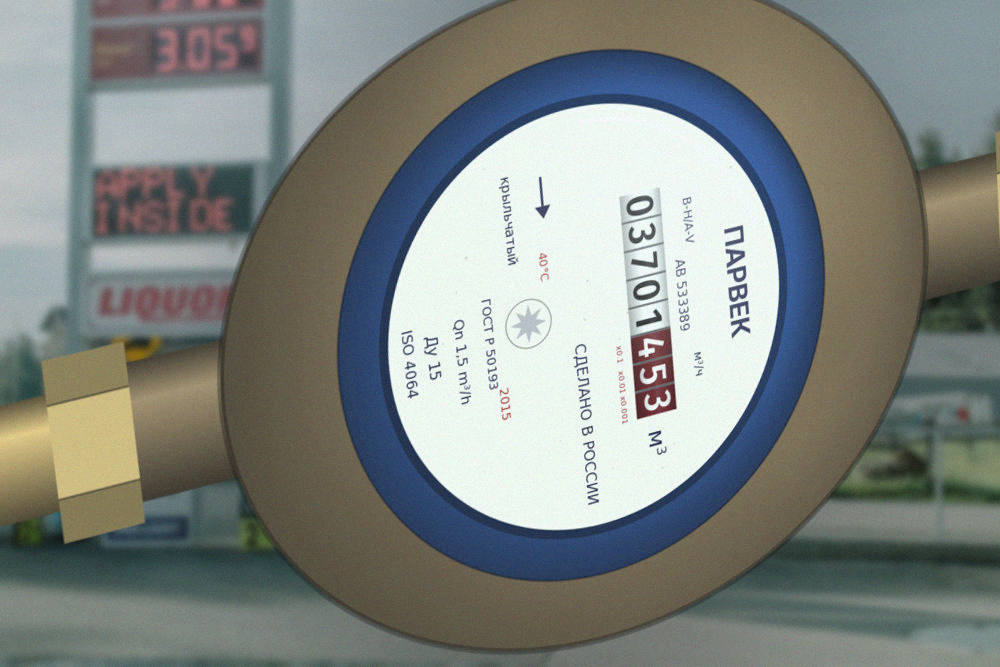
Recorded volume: 3701.453 m³
